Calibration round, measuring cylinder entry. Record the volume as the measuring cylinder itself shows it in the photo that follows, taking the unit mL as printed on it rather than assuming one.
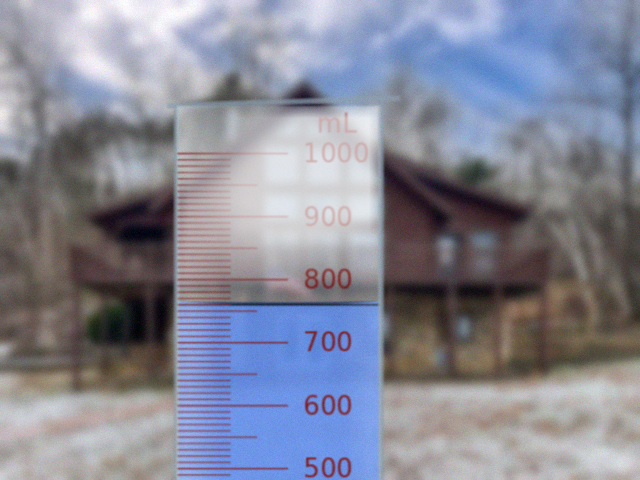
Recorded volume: 760 mL
